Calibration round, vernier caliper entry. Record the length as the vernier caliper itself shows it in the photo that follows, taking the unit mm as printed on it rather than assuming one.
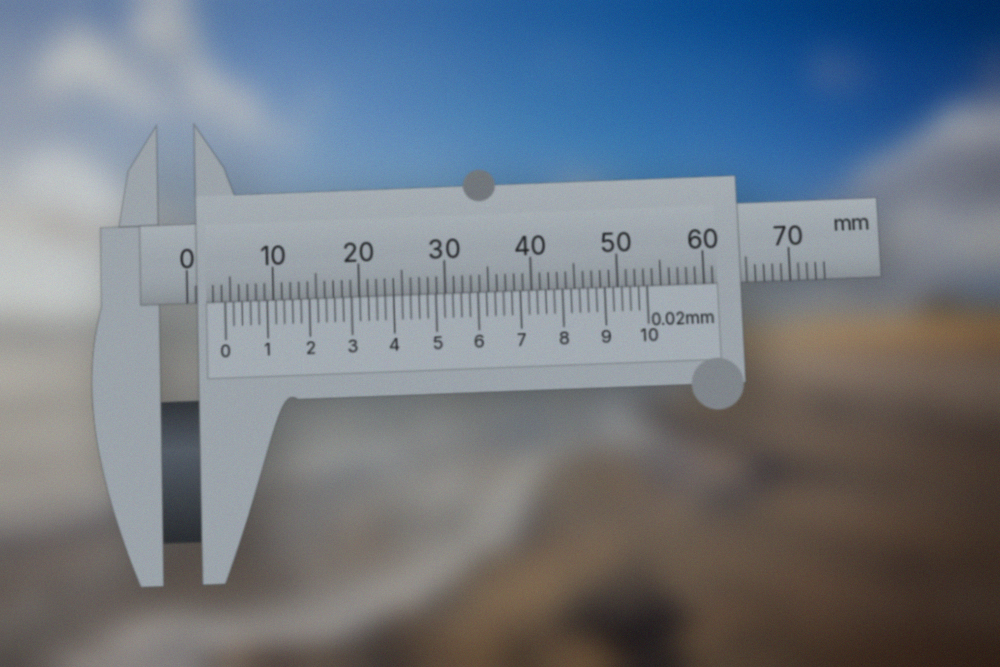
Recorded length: 4.4 mm
